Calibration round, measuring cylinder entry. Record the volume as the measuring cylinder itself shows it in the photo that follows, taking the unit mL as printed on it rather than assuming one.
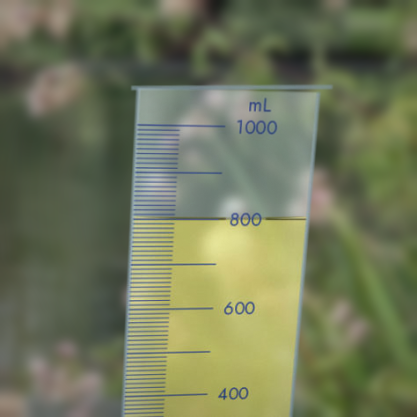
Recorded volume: 800 mL
